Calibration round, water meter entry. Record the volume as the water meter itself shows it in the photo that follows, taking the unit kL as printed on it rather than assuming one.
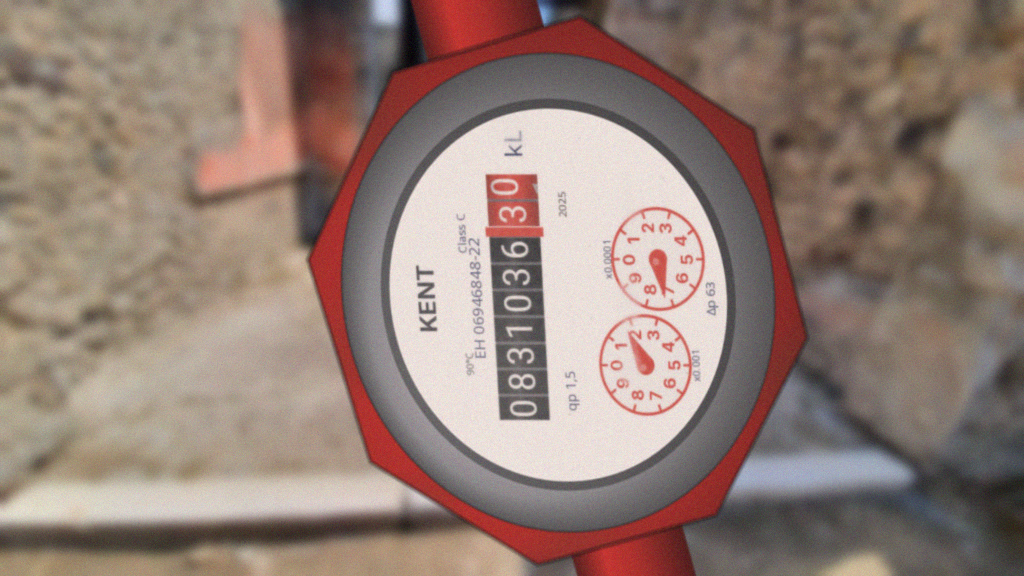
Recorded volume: 831036.3017 kL
